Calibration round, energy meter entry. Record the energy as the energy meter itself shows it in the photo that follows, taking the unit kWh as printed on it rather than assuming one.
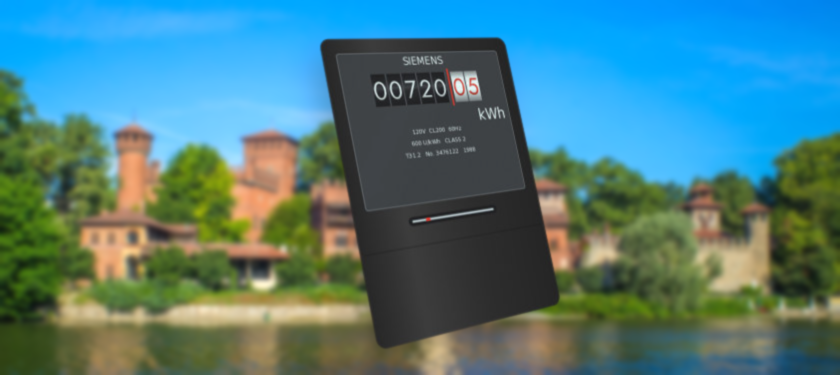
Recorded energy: 720.05 kWh
